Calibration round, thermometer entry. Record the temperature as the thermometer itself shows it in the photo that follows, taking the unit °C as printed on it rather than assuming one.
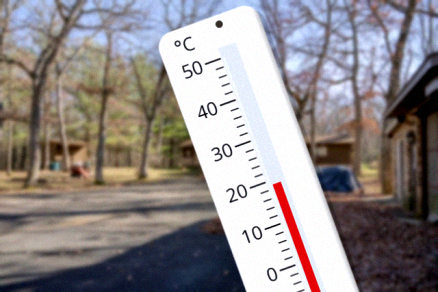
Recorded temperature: 19 °C
